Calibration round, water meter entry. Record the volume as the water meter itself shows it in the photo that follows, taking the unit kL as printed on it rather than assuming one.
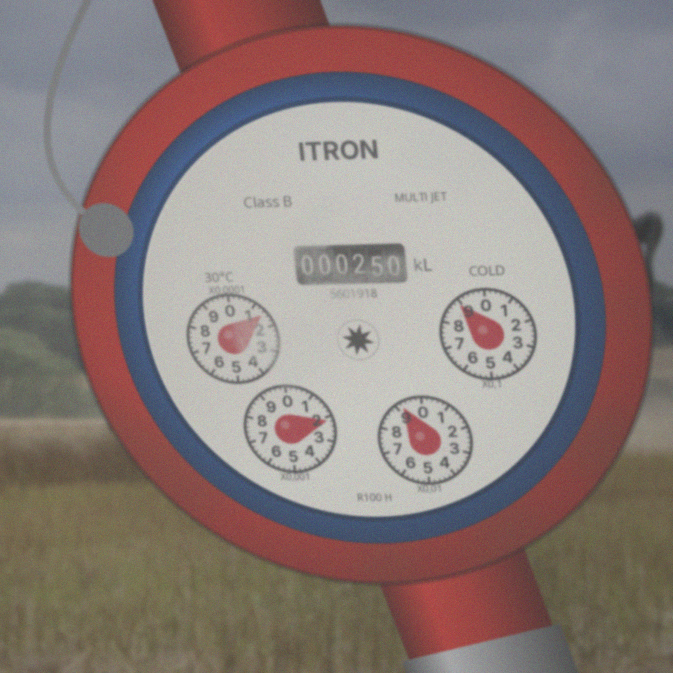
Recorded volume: 249.8921 kL
